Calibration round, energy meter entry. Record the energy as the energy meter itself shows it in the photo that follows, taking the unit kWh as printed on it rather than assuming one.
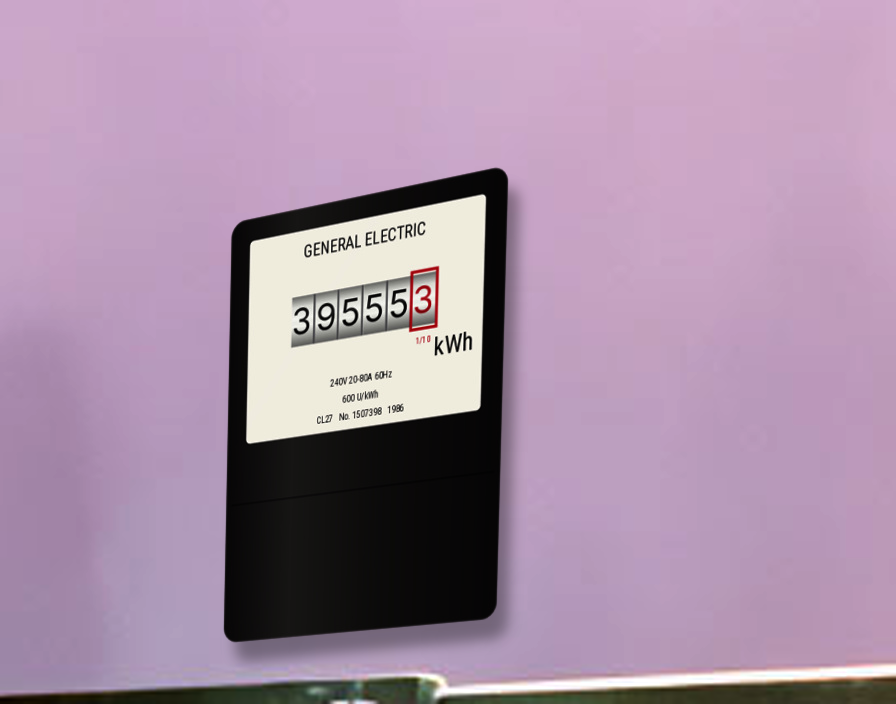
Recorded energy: 39555.3 kWh
